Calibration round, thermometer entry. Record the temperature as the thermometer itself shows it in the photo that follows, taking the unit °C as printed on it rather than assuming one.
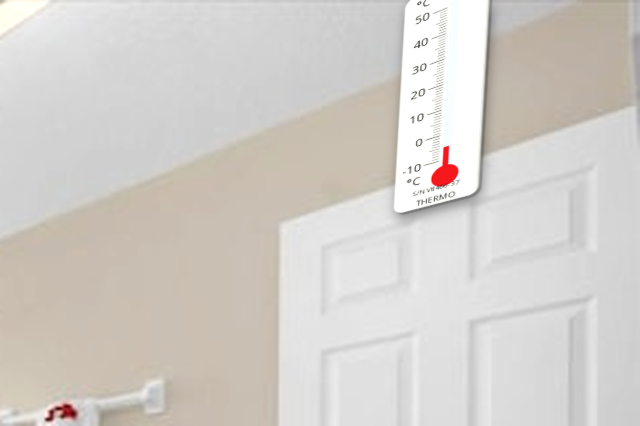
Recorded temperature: -5 °C
